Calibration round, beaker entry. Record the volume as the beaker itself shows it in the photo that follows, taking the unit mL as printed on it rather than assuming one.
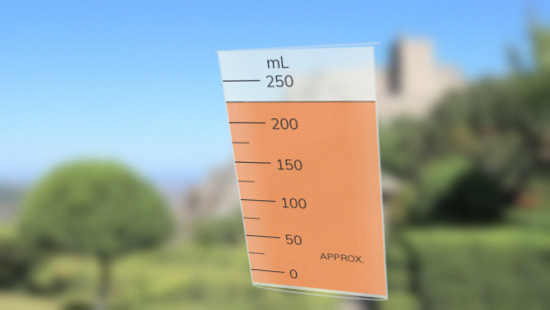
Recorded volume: 225 mL
